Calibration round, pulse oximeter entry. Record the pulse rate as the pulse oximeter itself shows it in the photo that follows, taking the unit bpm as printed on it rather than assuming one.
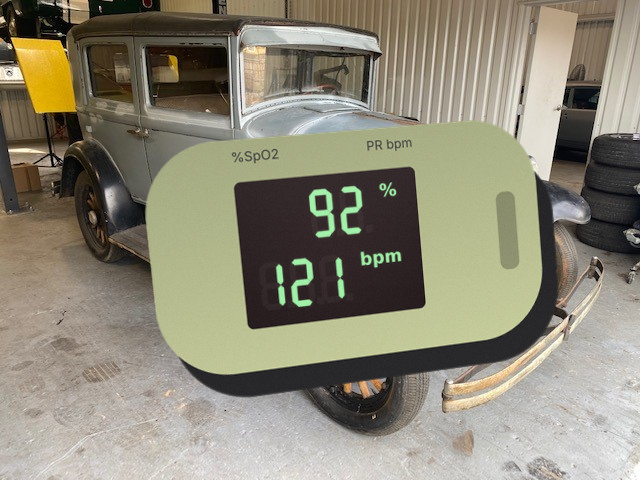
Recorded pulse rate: 121 bpm
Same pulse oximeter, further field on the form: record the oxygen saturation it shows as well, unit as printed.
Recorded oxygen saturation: 92 %
